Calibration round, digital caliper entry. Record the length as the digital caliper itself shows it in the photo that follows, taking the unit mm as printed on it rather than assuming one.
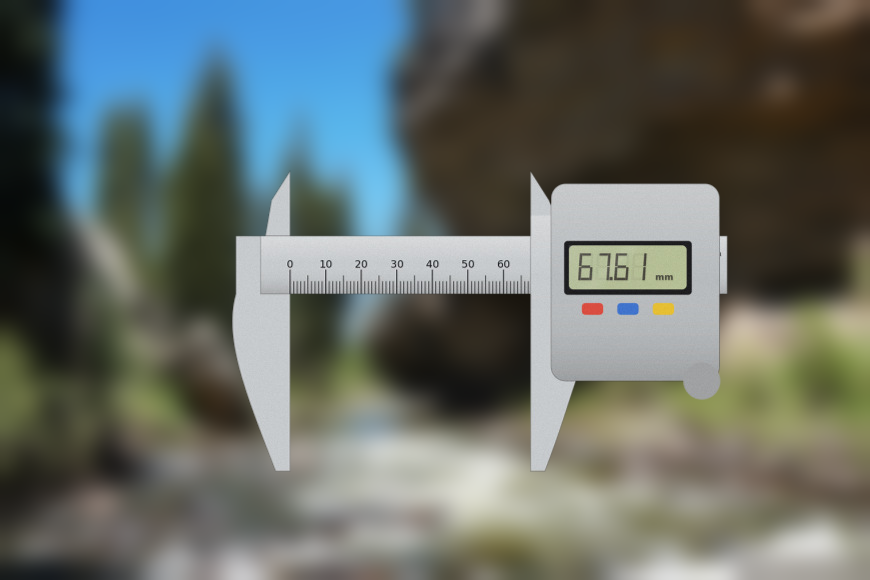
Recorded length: 67.61 mm
